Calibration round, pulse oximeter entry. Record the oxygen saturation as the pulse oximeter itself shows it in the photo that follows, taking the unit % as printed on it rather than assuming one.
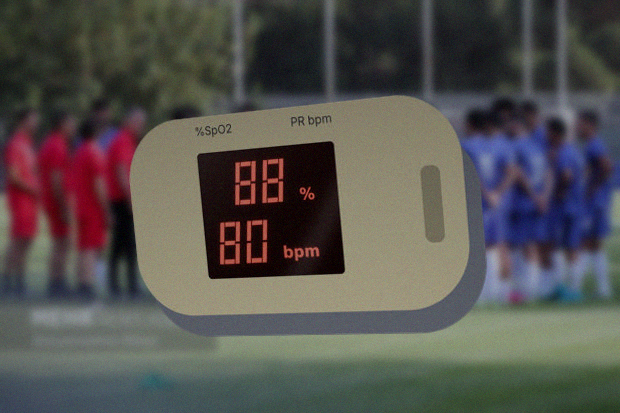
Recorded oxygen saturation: 88 %
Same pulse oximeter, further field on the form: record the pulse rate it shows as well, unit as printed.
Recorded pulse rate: 80 bpm
